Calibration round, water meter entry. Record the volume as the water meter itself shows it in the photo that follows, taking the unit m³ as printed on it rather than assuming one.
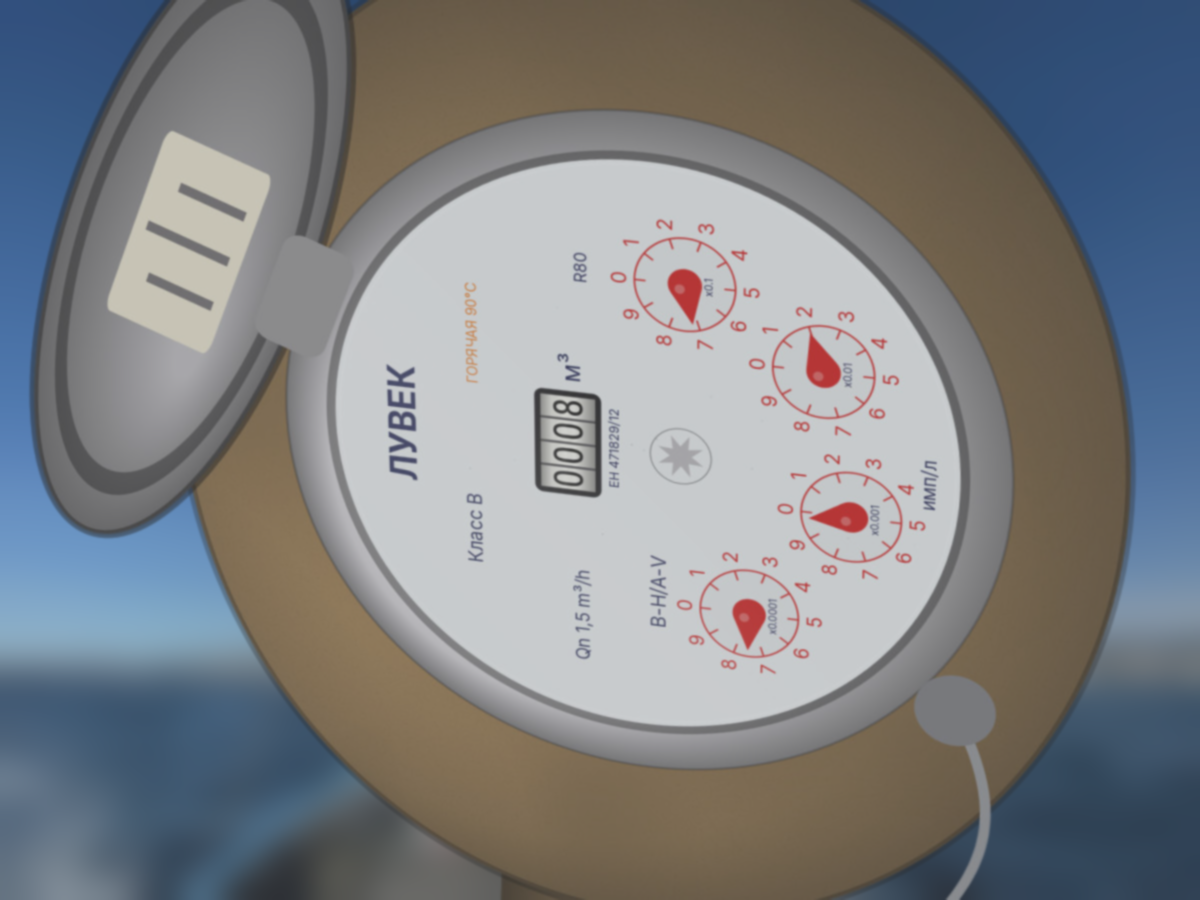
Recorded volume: 8.7197 m³
